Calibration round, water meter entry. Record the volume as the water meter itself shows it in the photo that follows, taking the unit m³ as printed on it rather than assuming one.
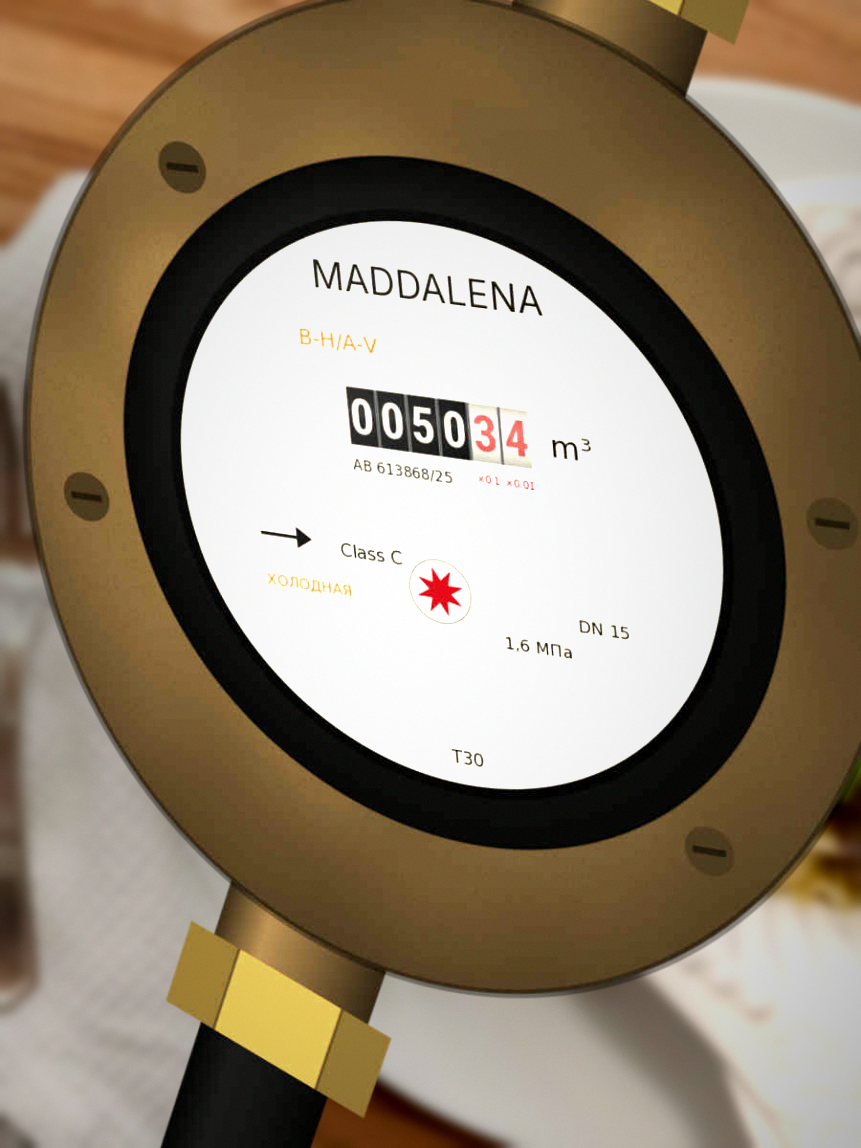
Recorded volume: 50.34 m³
